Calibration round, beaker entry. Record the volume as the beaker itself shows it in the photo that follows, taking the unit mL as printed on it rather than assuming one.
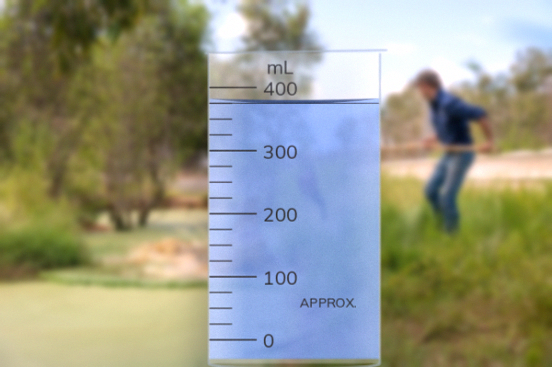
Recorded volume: 375 mL
